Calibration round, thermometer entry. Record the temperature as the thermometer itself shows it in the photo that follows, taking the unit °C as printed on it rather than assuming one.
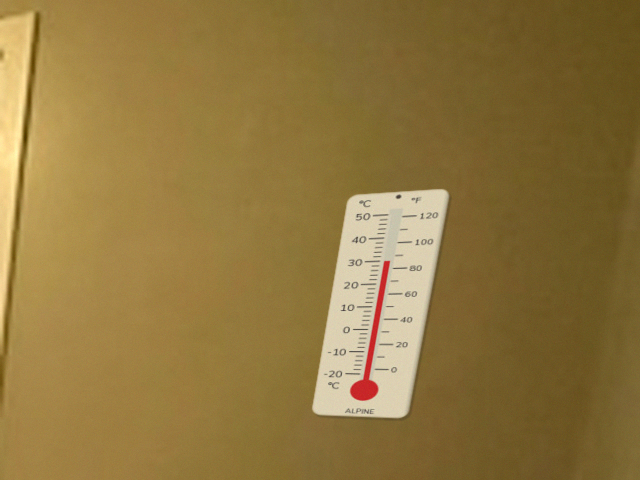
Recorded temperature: 30 °C
